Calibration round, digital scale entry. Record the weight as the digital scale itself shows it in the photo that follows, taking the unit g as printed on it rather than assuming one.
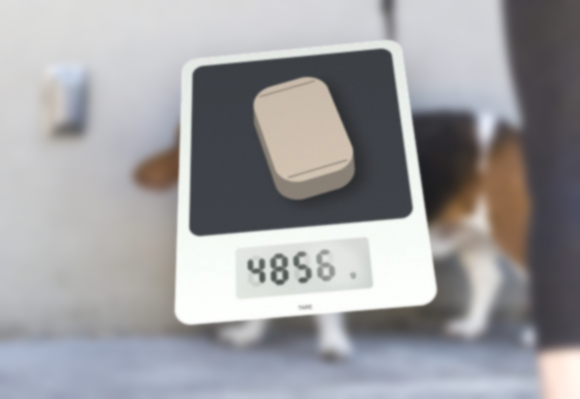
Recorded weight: 4856 g
